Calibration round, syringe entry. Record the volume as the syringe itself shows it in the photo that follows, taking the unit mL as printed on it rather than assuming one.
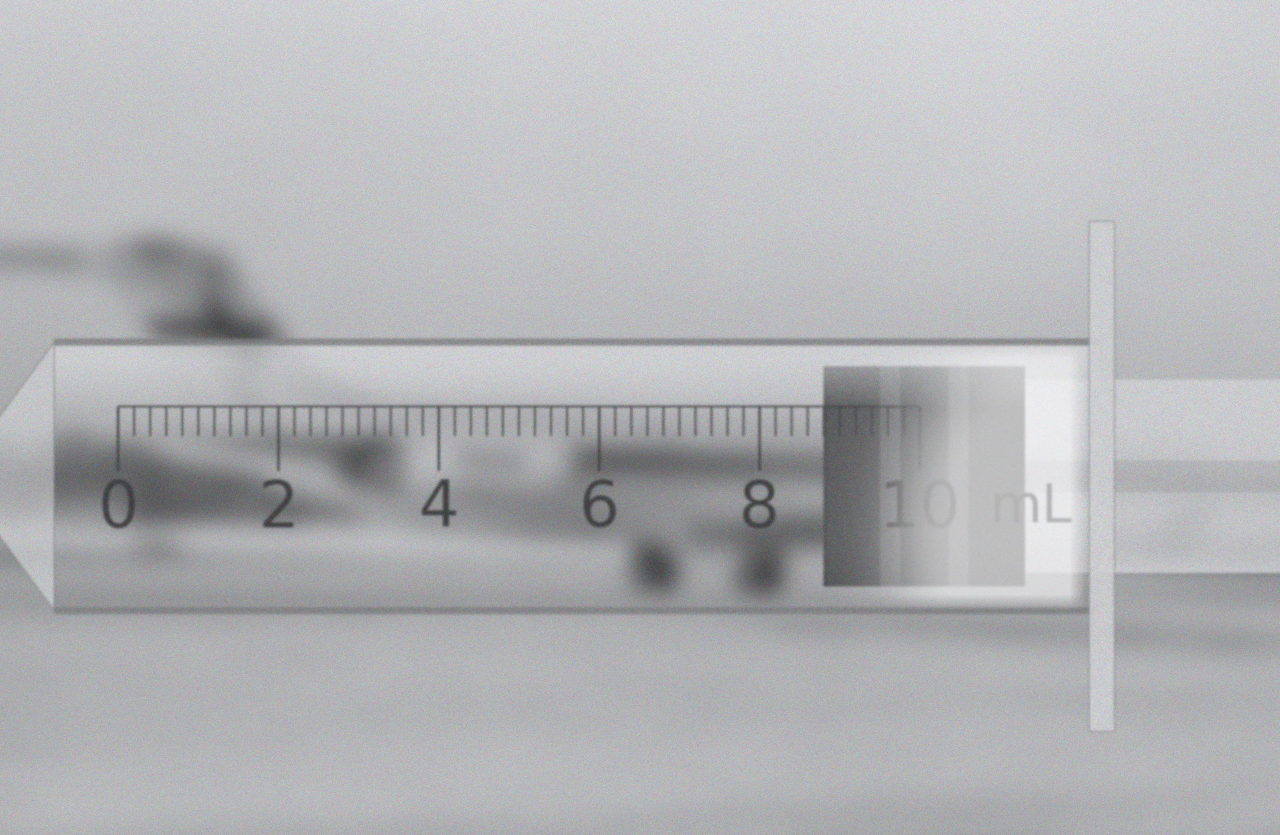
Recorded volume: 8.8 mL
